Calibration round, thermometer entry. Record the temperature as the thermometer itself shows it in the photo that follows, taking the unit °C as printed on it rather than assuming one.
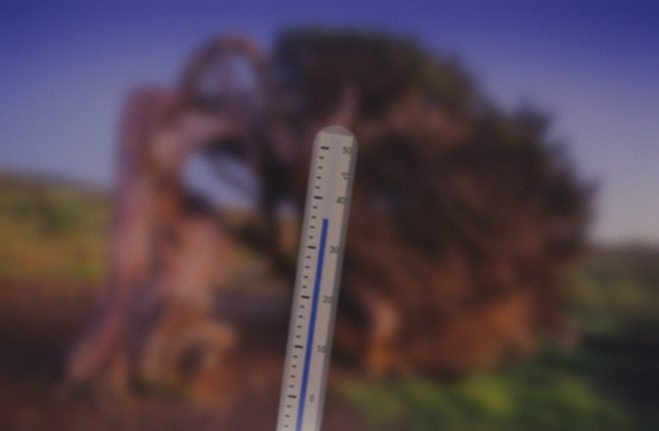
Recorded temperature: 36 °C
